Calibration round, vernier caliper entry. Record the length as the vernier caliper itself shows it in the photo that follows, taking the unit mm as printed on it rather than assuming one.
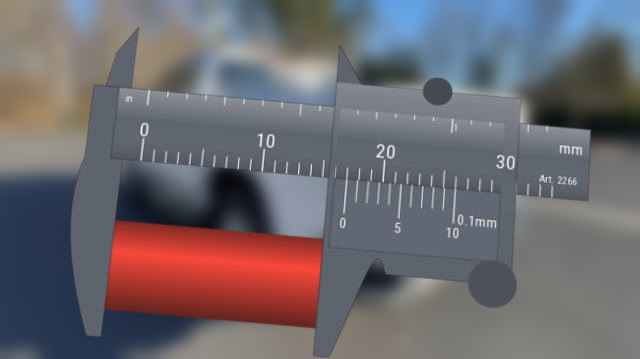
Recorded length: 17.0 mm
